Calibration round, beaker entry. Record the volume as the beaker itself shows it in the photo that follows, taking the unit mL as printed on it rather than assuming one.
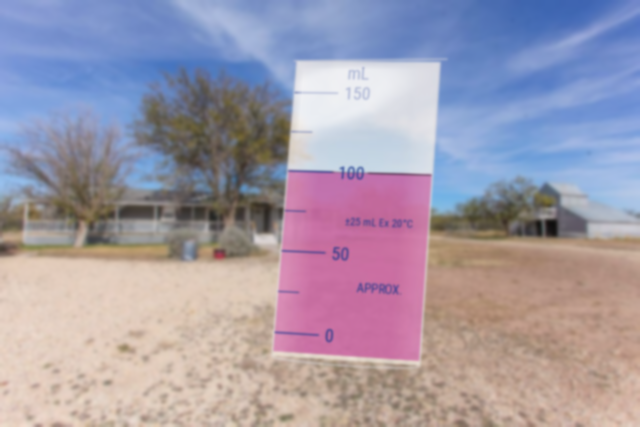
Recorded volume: 100 mL
